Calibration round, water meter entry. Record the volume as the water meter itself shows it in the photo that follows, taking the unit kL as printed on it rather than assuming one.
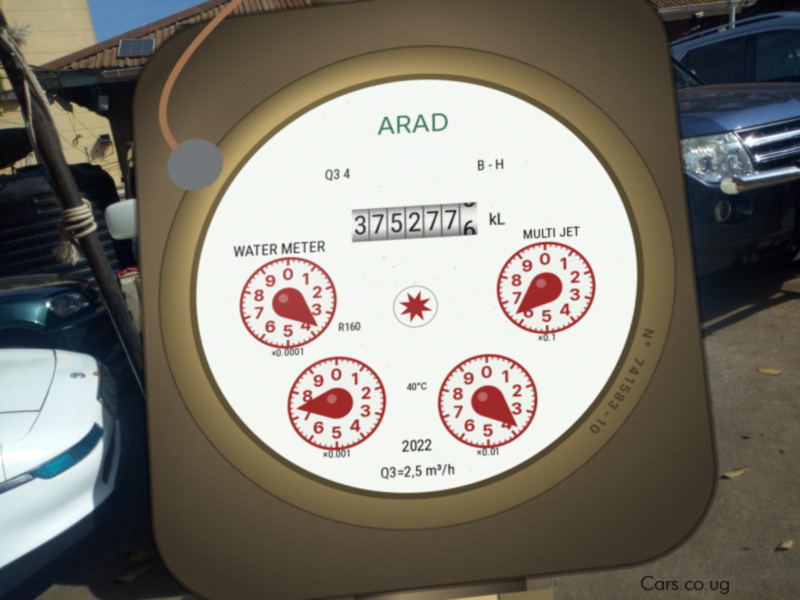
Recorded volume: 3752775.6373 kL
